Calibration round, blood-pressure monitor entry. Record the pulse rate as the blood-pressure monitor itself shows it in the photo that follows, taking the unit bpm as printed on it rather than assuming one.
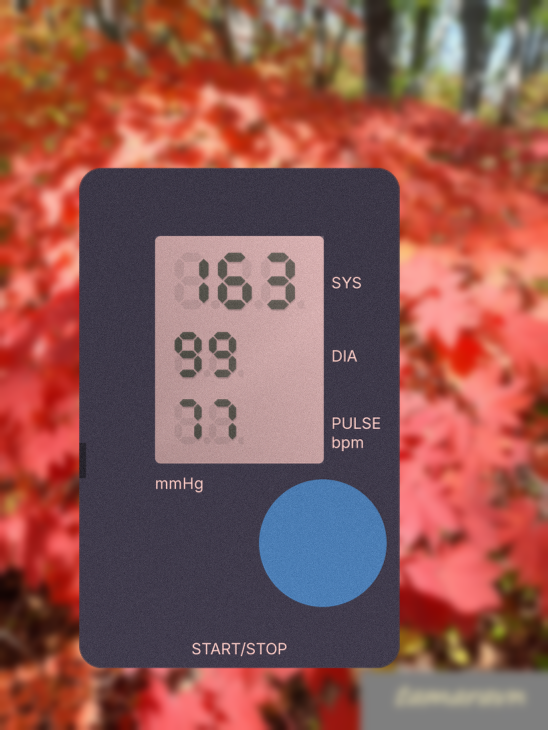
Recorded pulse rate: 77 bpm
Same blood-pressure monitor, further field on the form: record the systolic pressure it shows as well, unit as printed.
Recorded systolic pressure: 163 mmHg
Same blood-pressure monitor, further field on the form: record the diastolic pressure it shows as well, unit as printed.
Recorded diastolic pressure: 99 mmHg
